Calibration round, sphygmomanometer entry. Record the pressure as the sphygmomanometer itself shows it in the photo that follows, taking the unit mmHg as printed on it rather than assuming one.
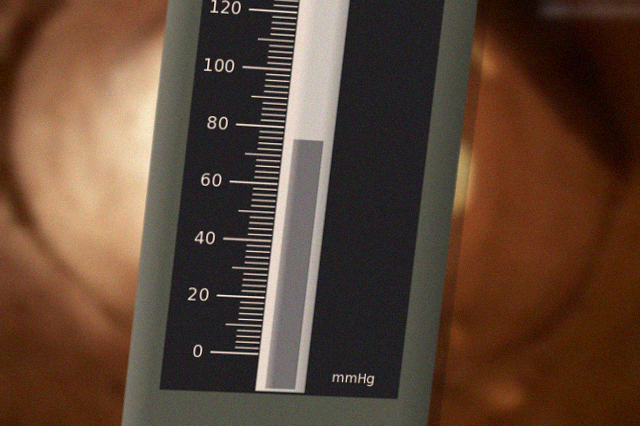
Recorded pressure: 76 mmHg
